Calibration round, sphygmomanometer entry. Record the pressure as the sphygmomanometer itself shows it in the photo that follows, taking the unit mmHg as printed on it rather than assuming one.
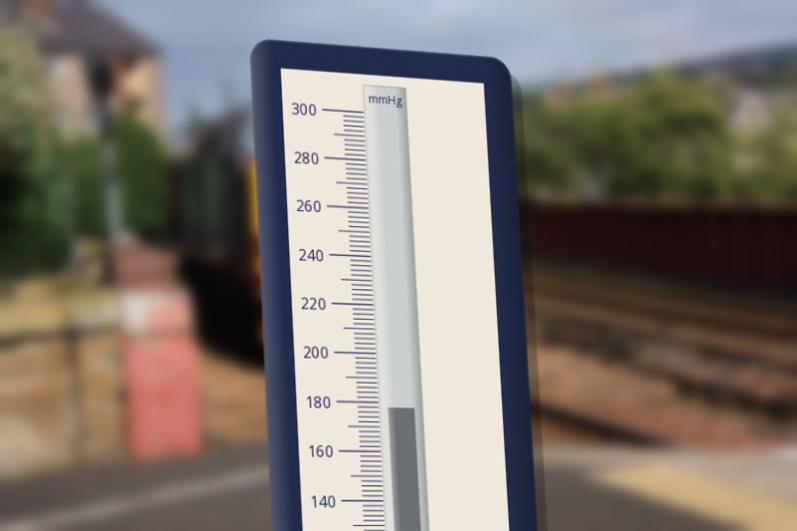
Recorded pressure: 178 mmHg
